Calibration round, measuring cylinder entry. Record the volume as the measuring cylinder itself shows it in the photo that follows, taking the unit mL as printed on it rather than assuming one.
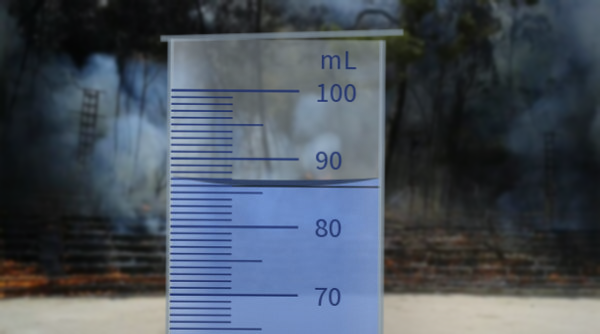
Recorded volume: 86 mL
